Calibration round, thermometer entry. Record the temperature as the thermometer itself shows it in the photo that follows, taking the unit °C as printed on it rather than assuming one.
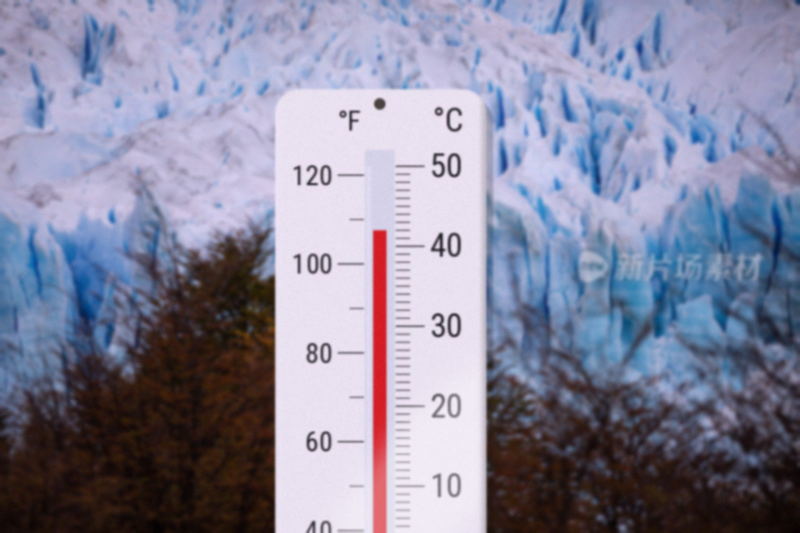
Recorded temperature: 42 °C
